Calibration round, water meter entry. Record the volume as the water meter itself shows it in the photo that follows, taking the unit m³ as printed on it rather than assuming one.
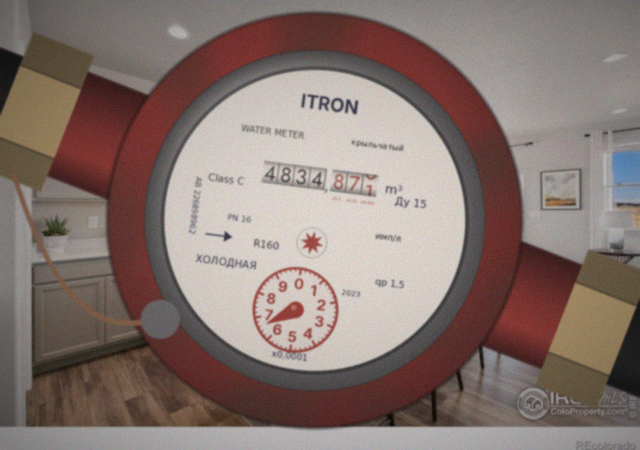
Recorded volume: 4834.8706 m³
